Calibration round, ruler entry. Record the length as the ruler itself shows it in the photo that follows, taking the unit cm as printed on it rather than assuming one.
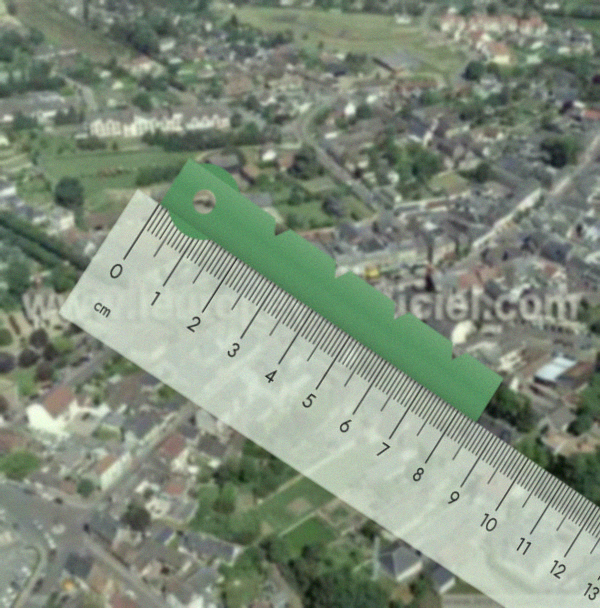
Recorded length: 8.5 cm
